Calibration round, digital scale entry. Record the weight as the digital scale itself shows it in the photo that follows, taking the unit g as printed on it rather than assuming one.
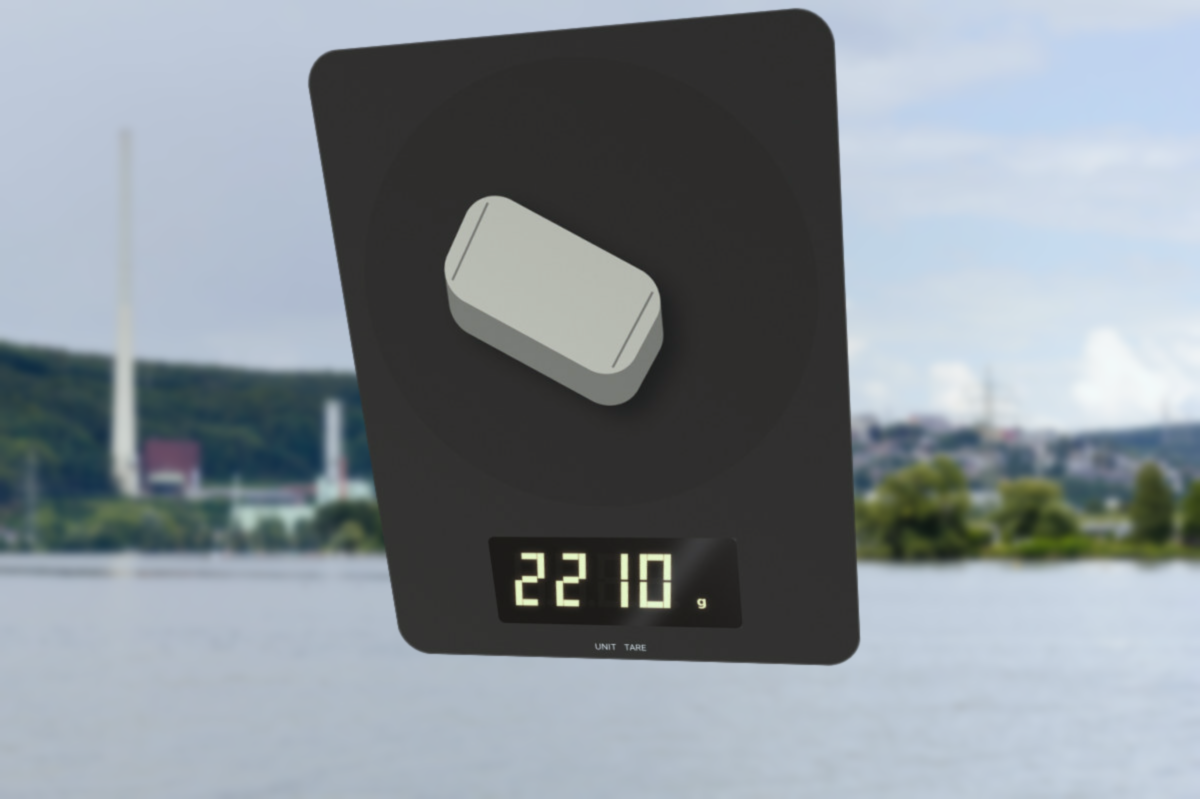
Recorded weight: 2210 g
